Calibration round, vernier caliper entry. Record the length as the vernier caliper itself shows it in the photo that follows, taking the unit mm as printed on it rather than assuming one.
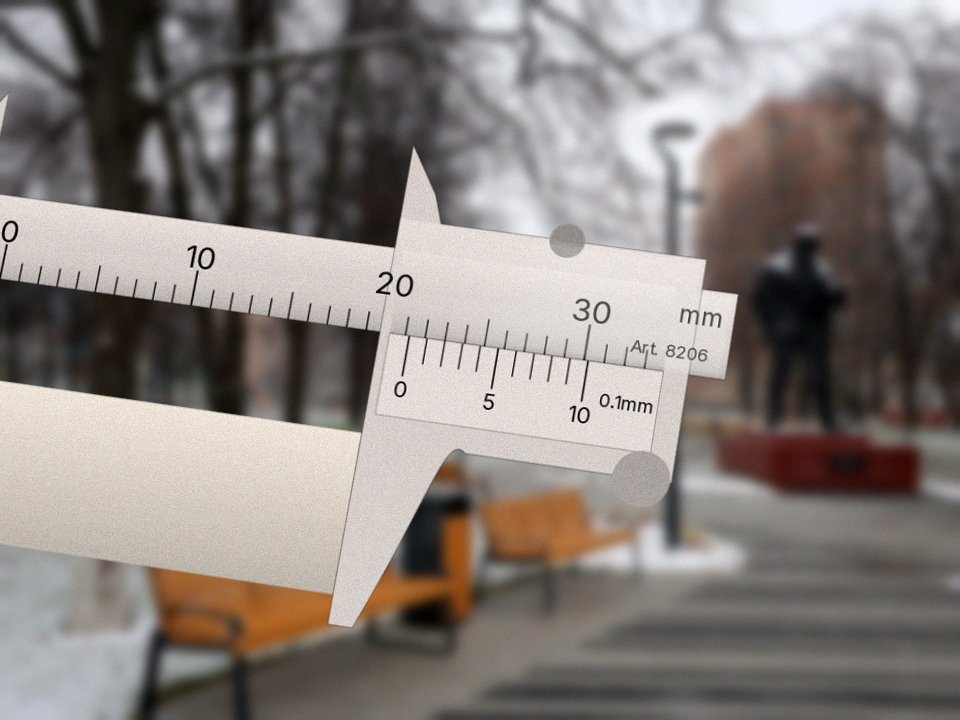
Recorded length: 21.2 mm
